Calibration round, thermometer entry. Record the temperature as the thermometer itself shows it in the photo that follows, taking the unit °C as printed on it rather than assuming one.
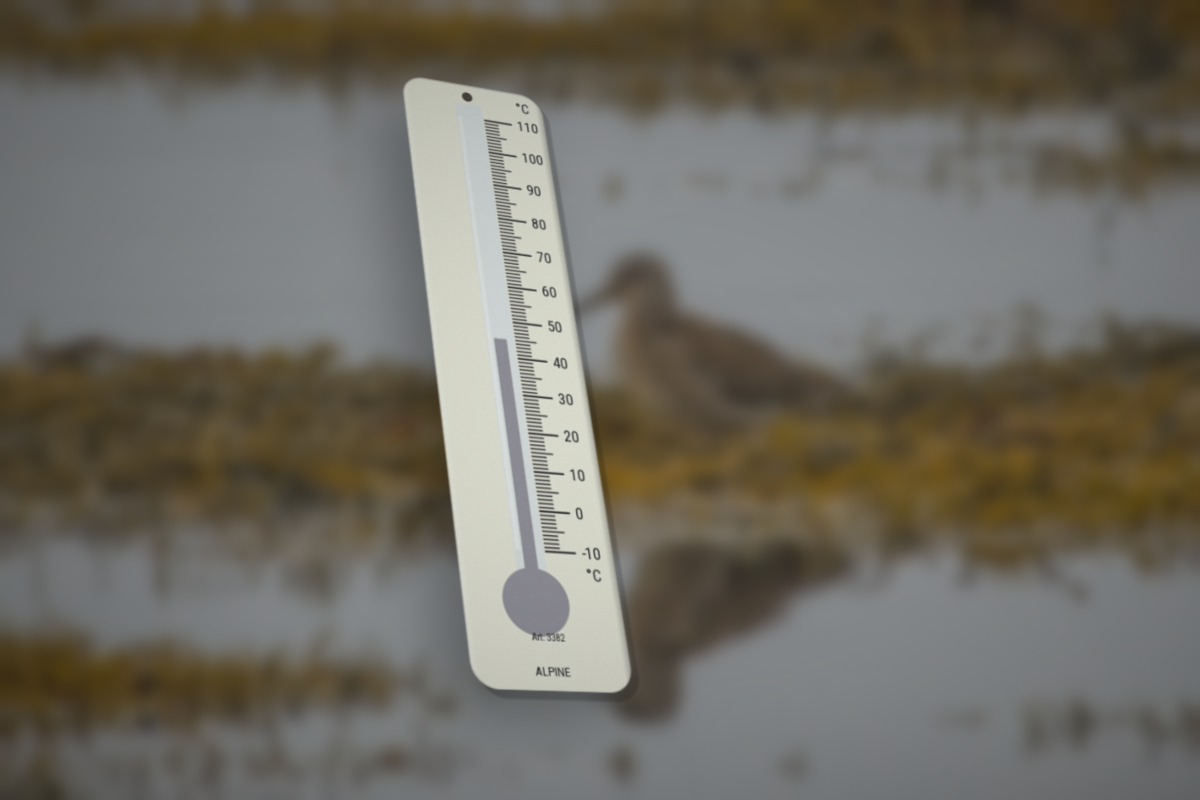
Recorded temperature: 45 °C
